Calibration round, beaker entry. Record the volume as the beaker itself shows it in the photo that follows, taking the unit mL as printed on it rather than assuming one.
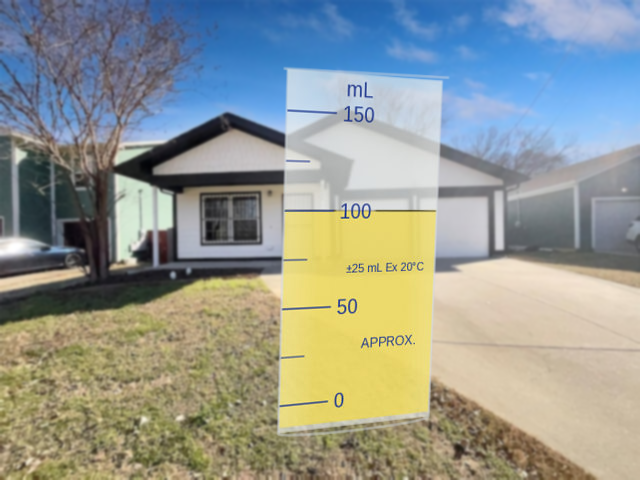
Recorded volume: 100 mL
